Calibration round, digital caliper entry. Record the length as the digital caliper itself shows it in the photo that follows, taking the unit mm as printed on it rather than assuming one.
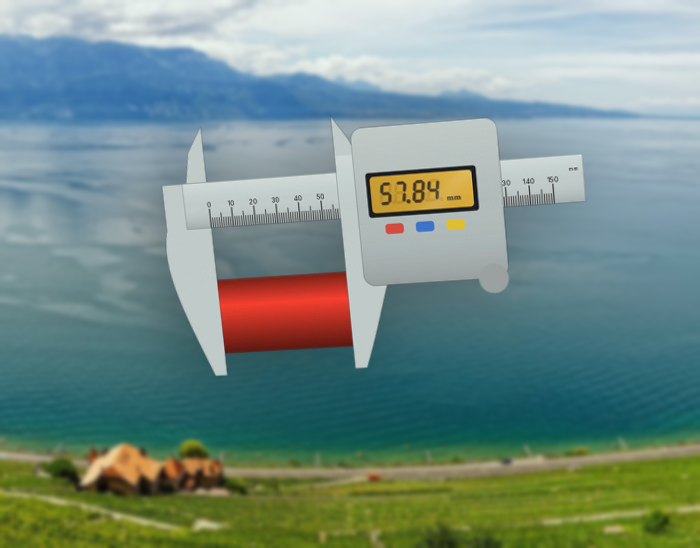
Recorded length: 57.84 mm
